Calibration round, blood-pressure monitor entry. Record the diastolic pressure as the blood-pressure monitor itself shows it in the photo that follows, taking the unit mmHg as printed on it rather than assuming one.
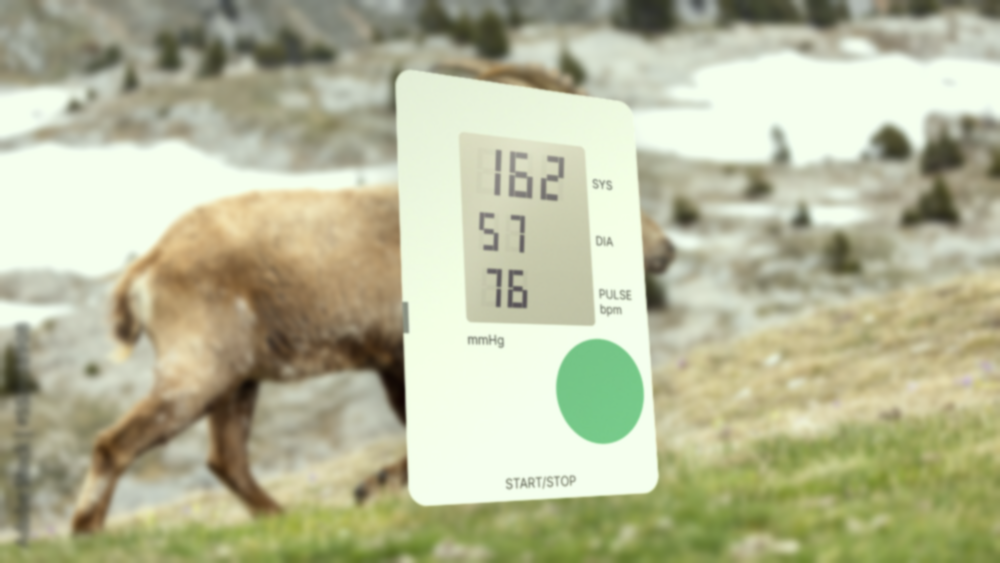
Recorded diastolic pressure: 57 mmHg
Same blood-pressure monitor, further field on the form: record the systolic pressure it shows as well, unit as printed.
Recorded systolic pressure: 162 mmHg
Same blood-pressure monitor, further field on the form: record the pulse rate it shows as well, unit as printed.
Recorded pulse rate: 76 bpm
